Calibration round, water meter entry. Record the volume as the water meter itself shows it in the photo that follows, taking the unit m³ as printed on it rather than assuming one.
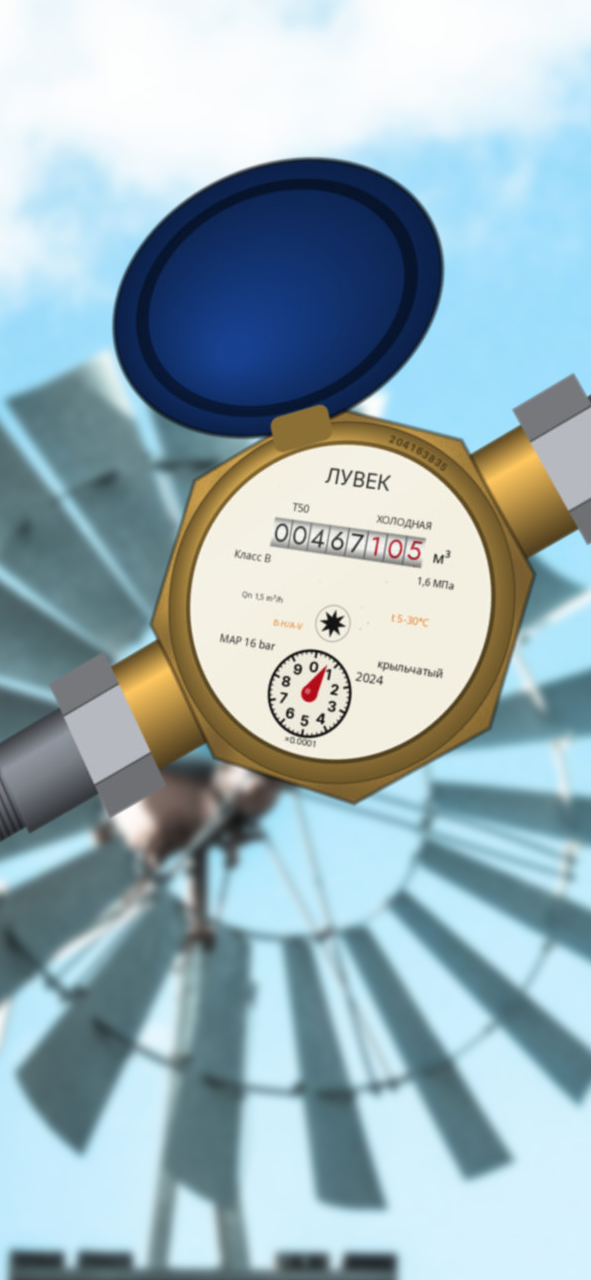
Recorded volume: 467.1050 m³
